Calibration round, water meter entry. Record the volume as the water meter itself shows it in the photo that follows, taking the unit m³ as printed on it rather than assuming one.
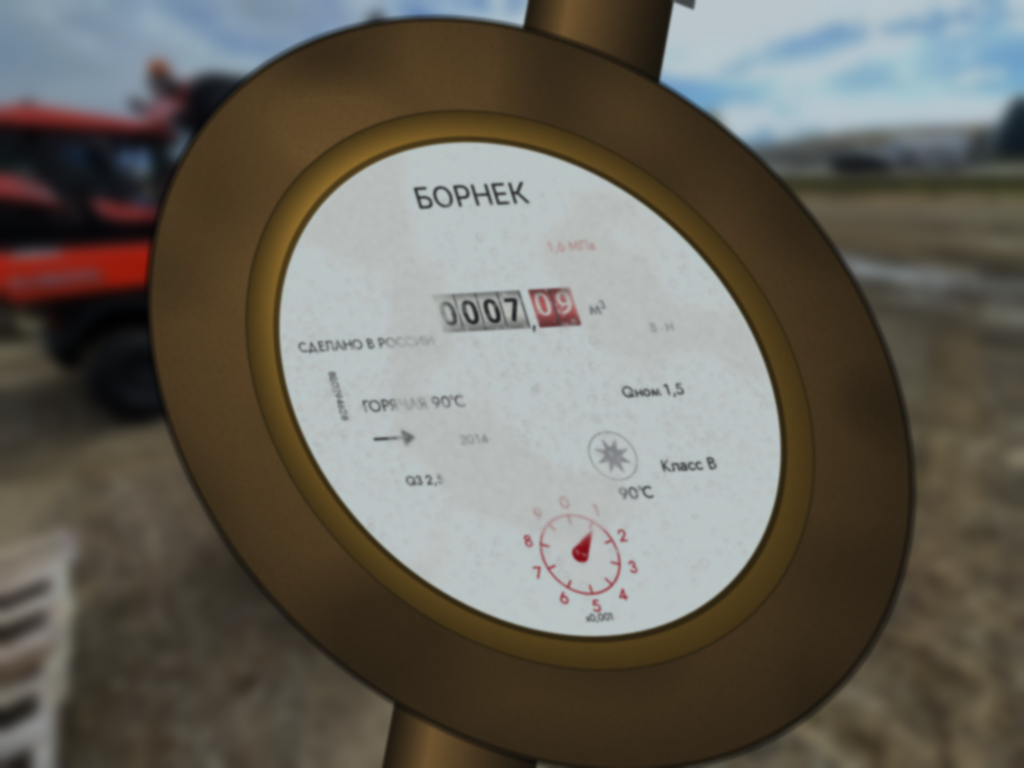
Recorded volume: 7.091 m³
